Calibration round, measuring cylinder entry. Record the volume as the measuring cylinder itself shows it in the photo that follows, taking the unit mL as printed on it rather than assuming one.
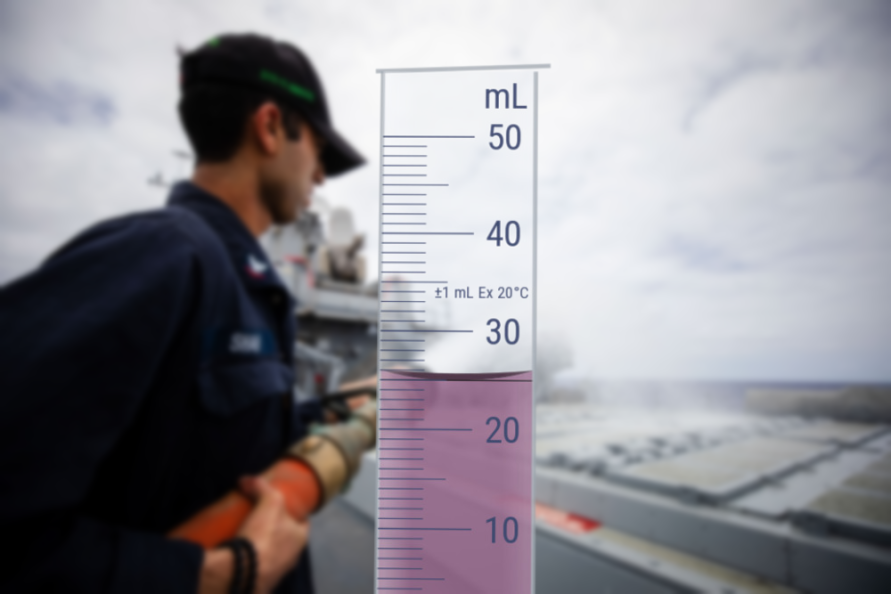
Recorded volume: 25 mL
